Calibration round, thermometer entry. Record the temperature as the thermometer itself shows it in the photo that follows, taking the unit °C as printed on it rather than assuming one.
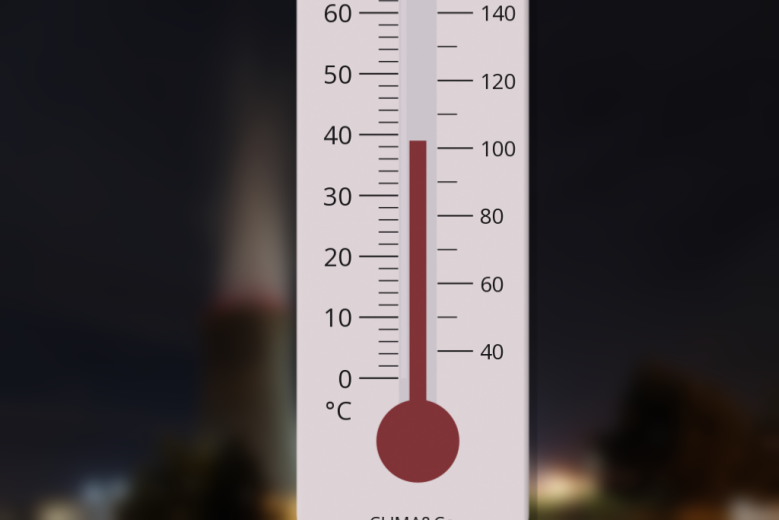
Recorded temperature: 39 °C
